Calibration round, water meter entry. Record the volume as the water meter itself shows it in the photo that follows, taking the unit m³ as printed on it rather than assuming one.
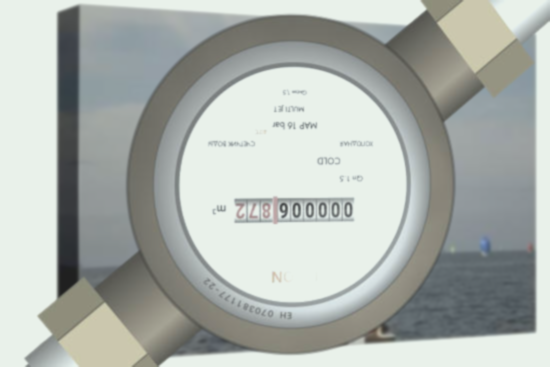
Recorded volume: 6.872 m³
